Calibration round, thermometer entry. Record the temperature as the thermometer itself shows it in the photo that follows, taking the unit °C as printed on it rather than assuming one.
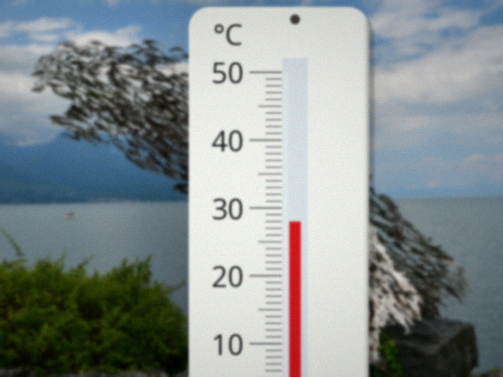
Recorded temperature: 28 °C
